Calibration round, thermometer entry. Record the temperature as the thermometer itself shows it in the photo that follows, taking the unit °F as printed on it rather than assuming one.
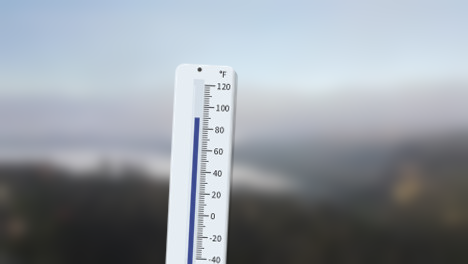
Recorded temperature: 90 °F
